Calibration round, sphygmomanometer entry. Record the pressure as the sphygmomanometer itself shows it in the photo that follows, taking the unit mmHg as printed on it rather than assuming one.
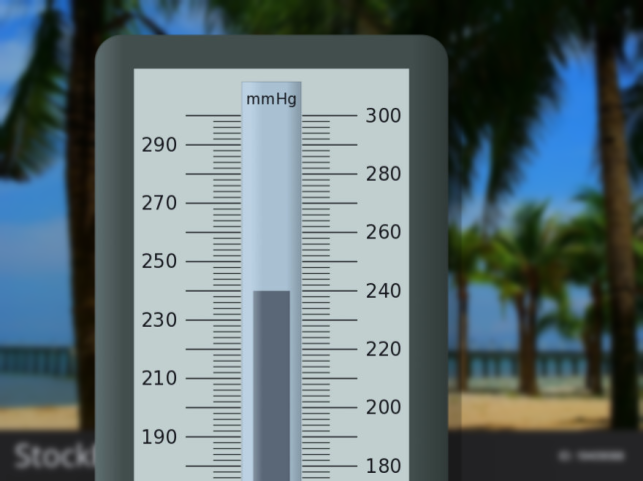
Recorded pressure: 240 mmHg
